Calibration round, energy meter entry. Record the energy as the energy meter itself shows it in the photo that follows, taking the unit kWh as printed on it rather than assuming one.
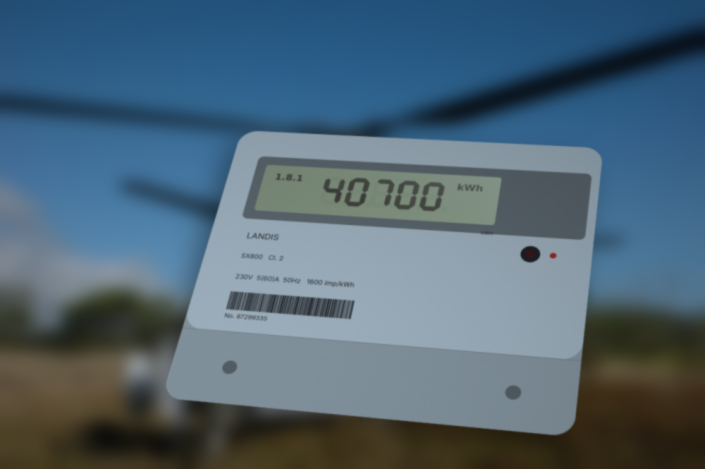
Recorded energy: 40700 kWh
